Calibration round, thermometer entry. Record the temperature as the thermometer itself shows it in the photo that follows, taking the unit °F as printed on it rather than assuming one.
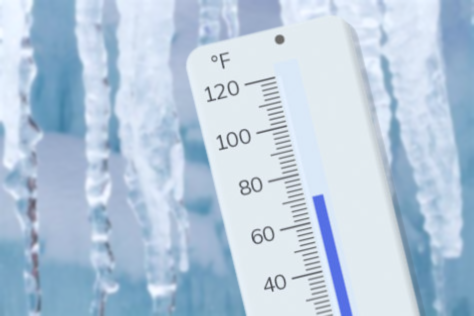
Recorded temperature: 70 °F
